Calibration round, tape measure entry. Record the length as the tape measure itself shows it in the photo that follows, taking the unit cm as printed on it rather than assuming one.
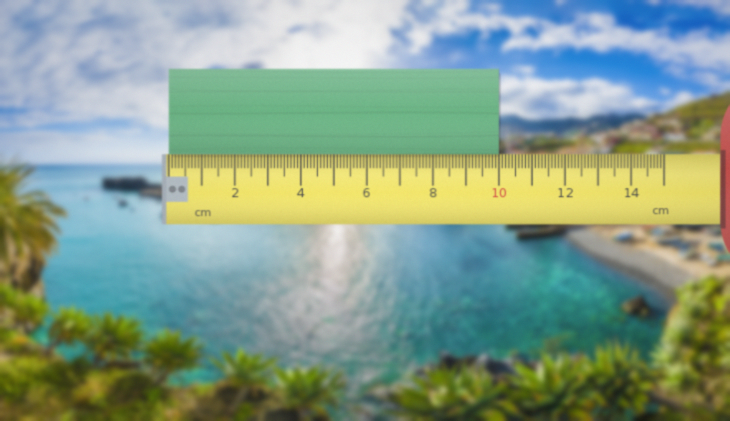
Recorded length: 10 cm
